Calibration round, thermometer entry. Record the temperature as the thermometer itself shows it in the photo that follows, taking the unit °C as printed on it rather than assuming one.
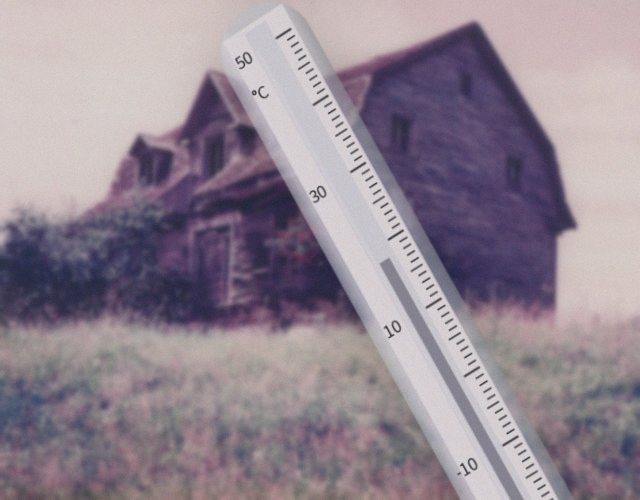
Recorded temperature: 18 °C
